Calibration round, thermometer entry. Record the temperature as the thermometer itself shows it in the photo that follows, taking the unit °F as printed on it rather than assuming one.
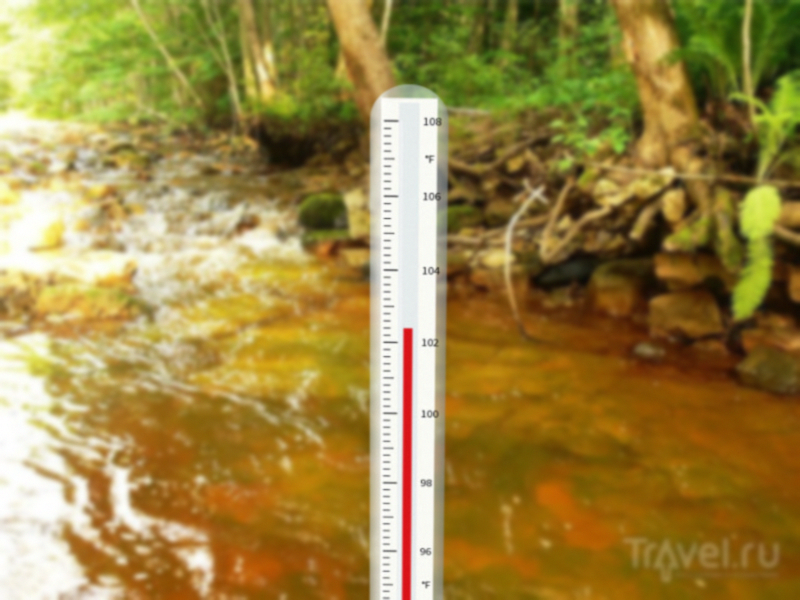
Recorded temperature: 102.4 °F
